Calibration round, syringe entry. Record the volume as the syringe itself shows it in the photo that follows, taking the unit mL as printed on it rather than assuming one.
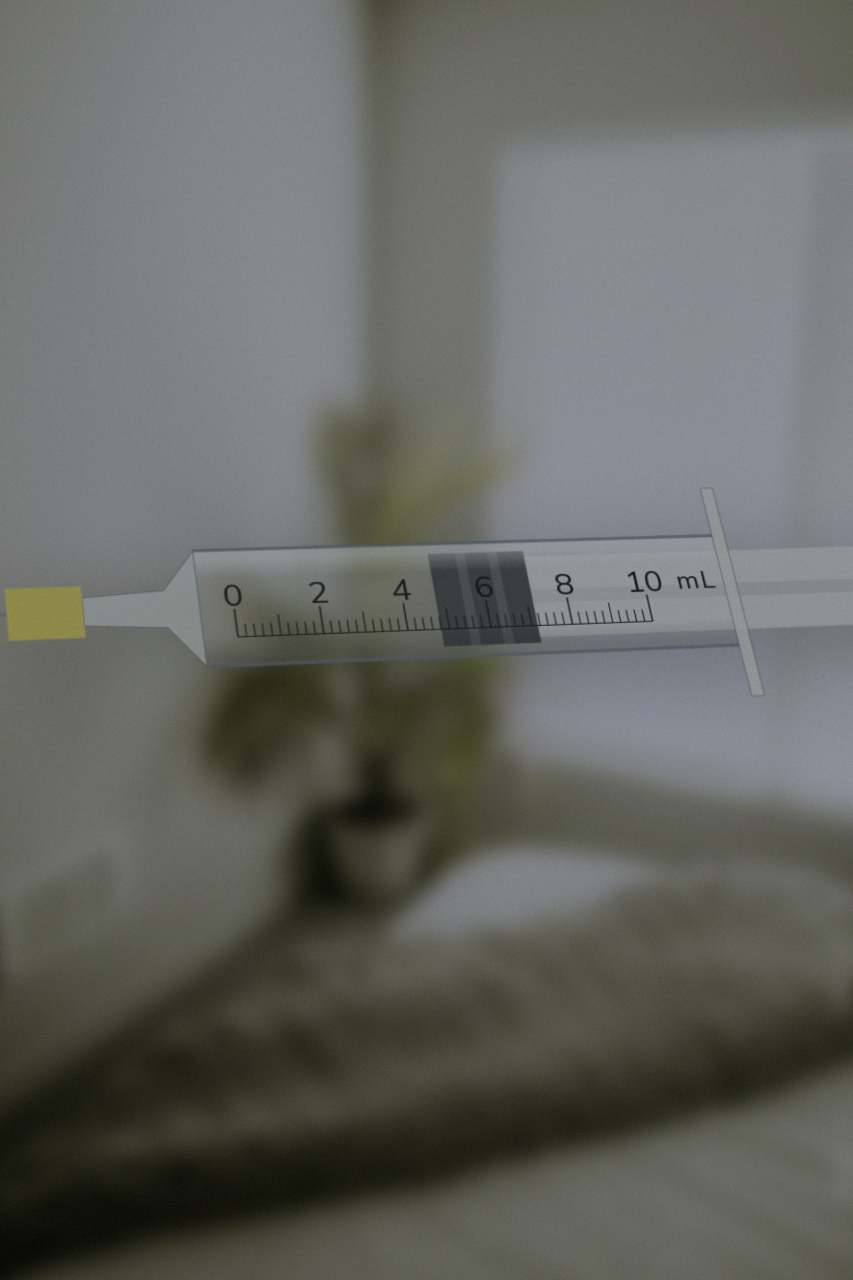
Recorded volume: 4.8 mL
